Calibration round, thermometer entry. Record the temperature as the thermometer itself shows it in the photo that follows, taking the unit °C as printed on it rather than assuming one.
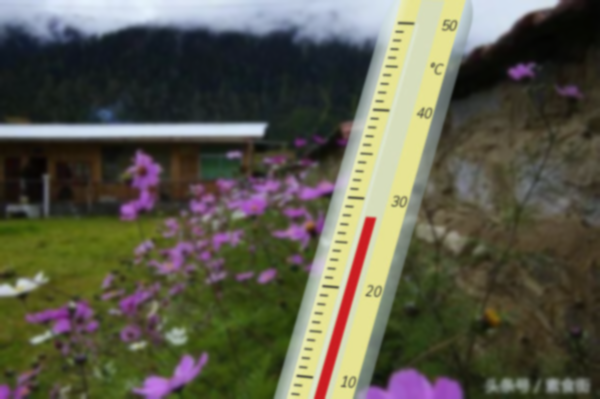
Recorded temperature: 28 °C
